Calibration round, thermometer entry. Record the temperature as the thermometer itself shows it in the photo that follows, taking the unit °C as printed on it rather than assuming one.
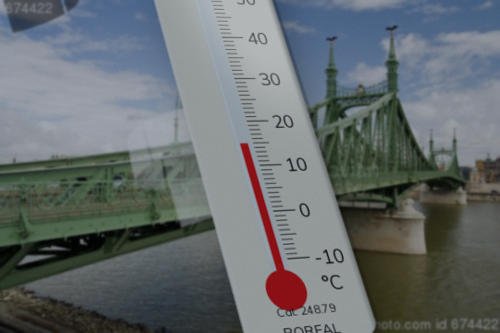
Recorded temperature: 15 °C
